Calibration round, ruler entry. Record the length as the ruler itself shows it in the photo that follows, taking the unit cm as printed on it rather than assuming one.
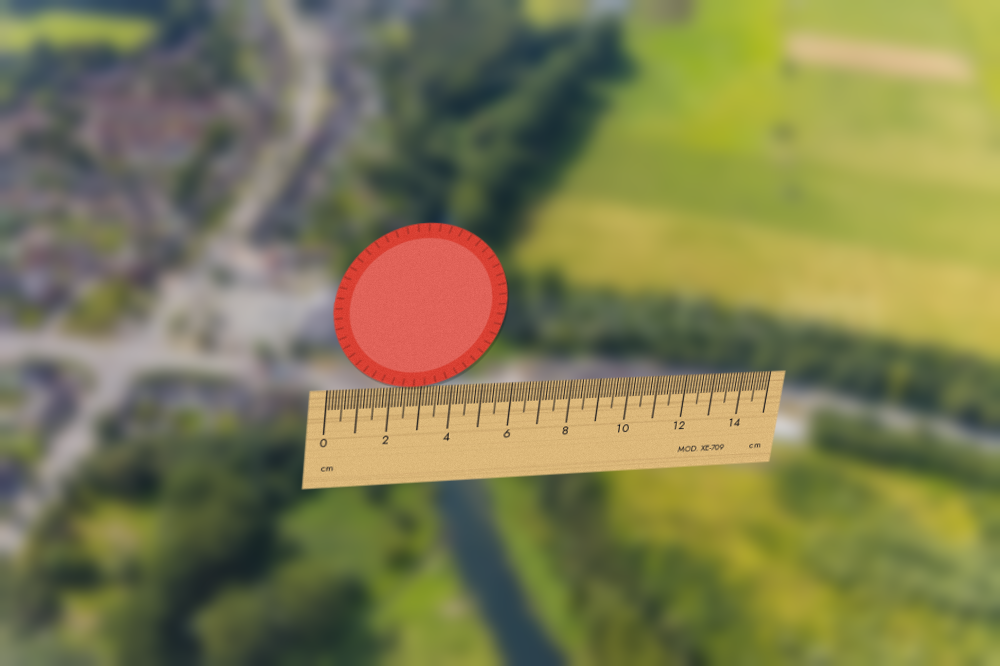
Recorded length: 5.5 cm
